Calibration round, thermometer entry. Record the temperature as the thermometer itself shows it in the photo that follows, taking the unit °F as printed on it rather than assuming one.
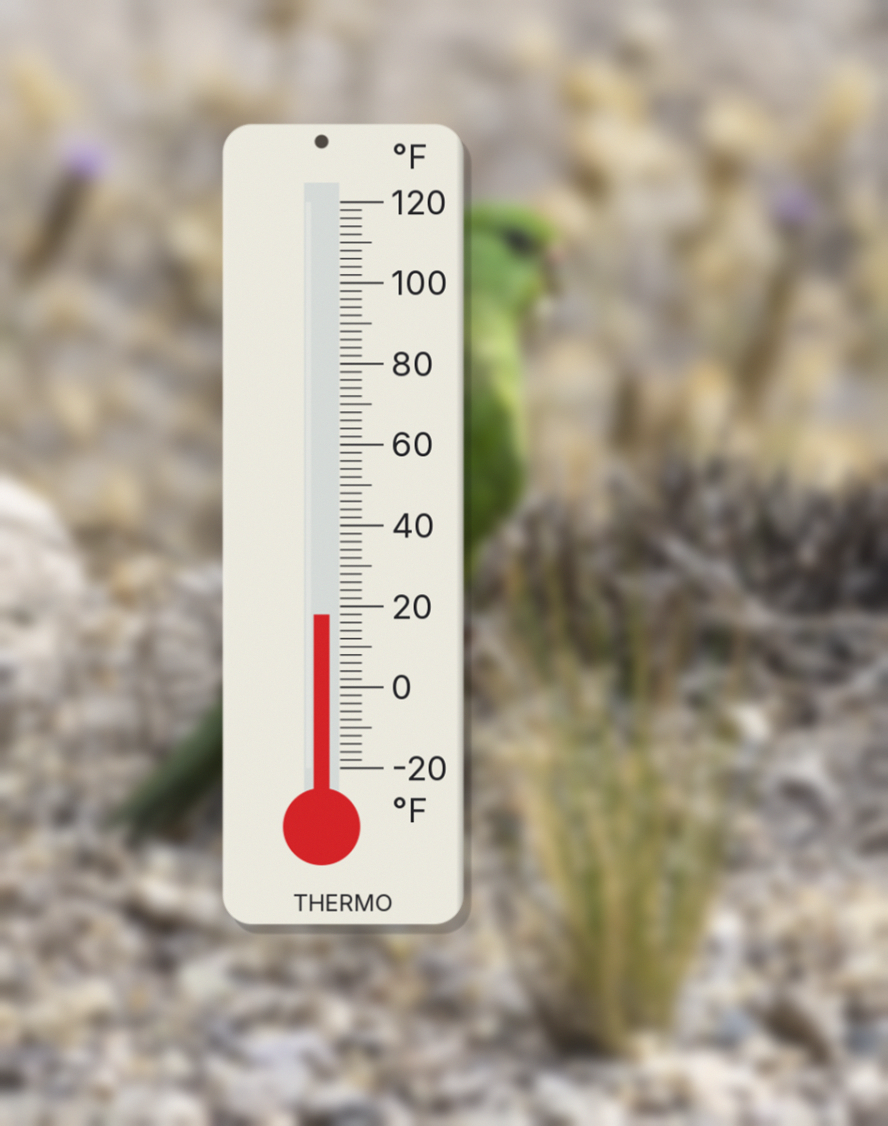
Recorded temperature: 18 °F
